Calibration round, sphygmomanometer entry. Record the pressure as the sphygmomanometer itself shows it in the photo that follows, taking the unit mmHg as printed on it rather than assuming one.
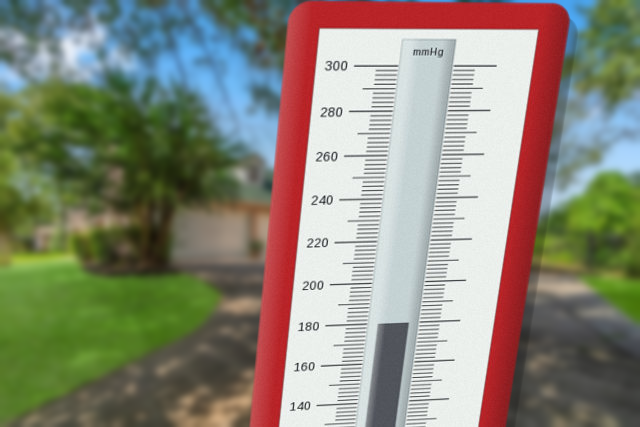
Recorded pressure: 180 mmHg
